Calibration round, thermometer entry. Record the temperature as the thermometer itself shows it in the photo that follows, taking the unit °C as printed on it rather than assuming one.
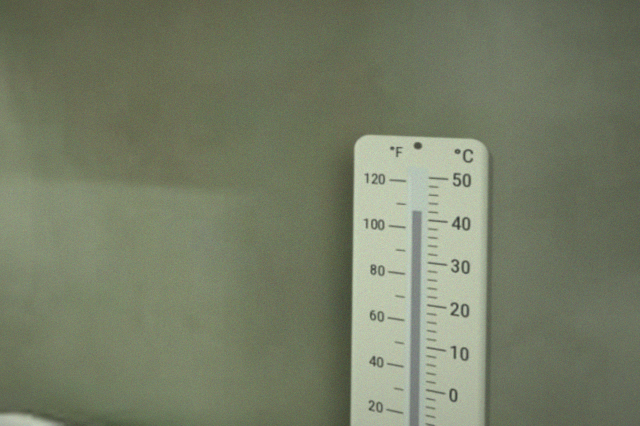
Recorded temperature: 42 °C
